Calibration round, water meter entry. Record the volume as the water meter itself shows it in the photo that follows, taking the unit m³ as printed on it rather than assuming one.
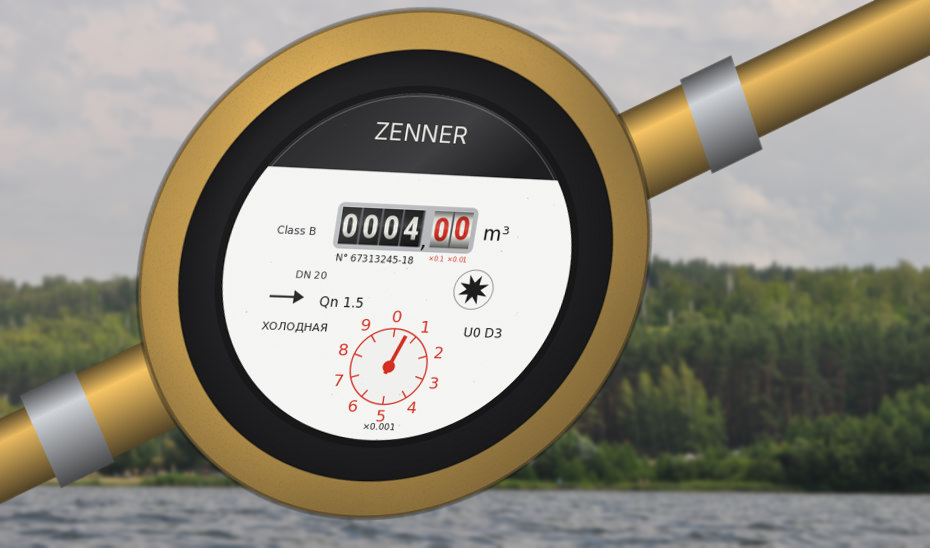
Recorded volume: 4.000 m³
